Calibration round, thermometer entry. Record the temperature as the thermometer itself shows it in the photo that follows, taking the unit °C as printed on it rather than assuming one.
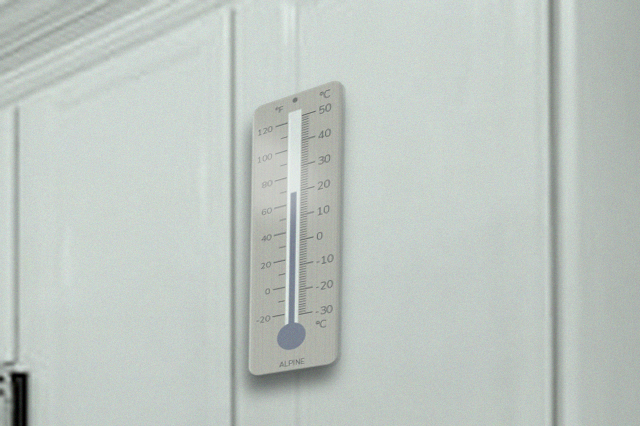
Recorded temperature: 20 °C
